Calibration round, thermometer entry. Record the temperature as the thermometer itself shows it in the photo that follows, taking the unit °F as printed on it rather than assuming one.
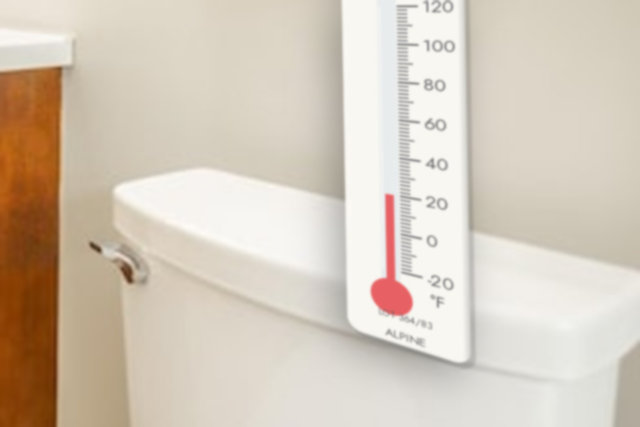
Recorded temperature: 20 °F
